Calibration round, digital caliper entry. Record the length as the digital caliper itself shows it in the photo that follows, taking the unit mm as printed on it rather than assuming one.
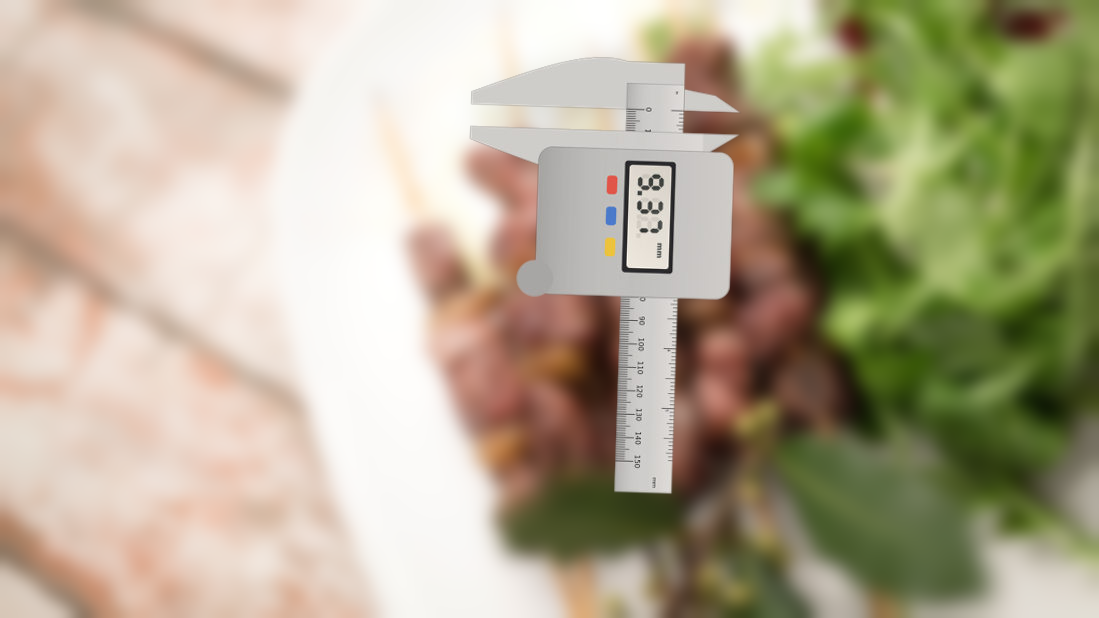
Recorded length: 9.37 mm
